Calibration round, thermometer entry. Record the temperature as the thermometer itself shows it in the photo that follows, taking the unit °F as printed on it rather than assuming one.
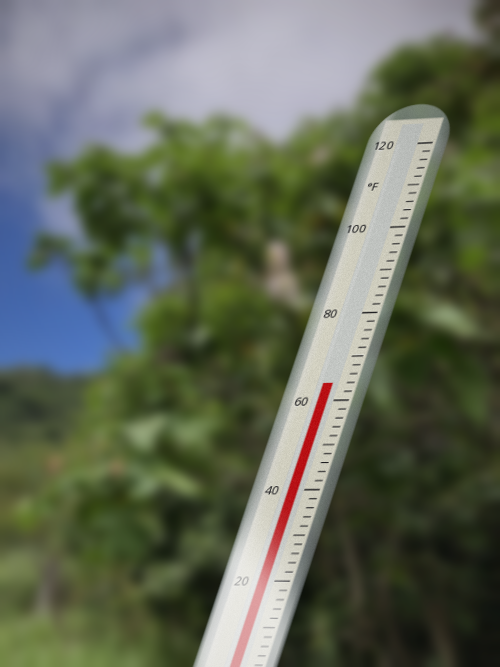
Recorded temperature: 64 °F
